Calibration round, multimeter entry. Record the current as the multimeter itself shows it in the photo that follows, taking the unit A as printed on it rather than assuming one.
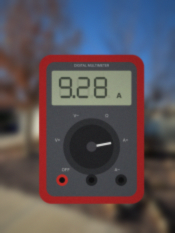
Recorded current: 9.28 A
